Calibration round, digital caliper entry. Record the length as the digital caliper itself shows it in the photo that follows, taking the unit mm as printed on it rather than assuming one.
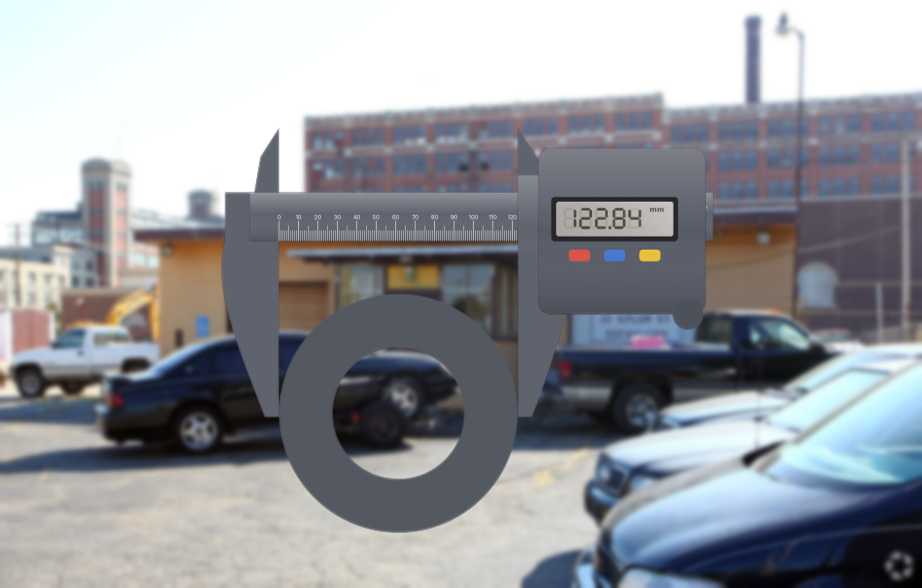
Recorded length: 122.84 mm
